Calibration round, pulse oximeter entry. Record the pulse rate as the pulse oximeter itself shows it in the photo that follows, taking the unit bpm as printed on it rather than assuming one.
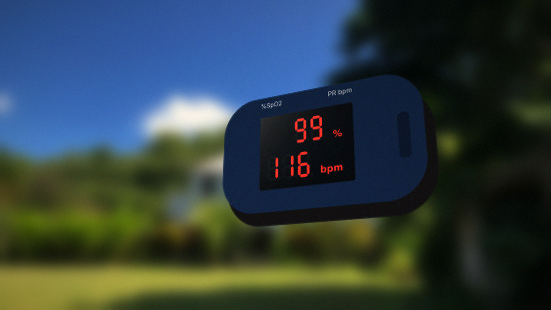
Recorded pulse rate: 116 bpm
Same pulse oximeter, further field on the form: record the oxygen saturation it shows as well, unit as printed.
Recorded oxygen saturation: 99 %
